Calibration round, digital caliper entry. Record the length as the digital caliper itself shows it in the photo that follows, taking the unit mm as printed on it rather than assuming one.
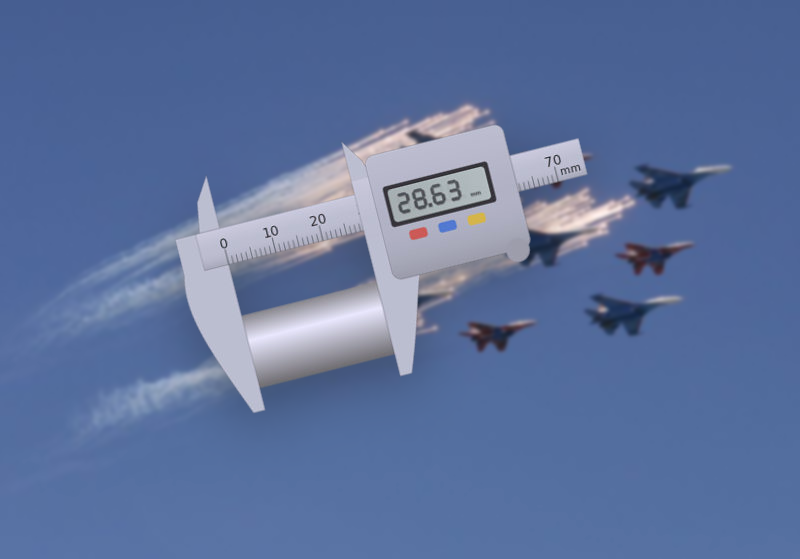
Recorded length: 28.63 mm
